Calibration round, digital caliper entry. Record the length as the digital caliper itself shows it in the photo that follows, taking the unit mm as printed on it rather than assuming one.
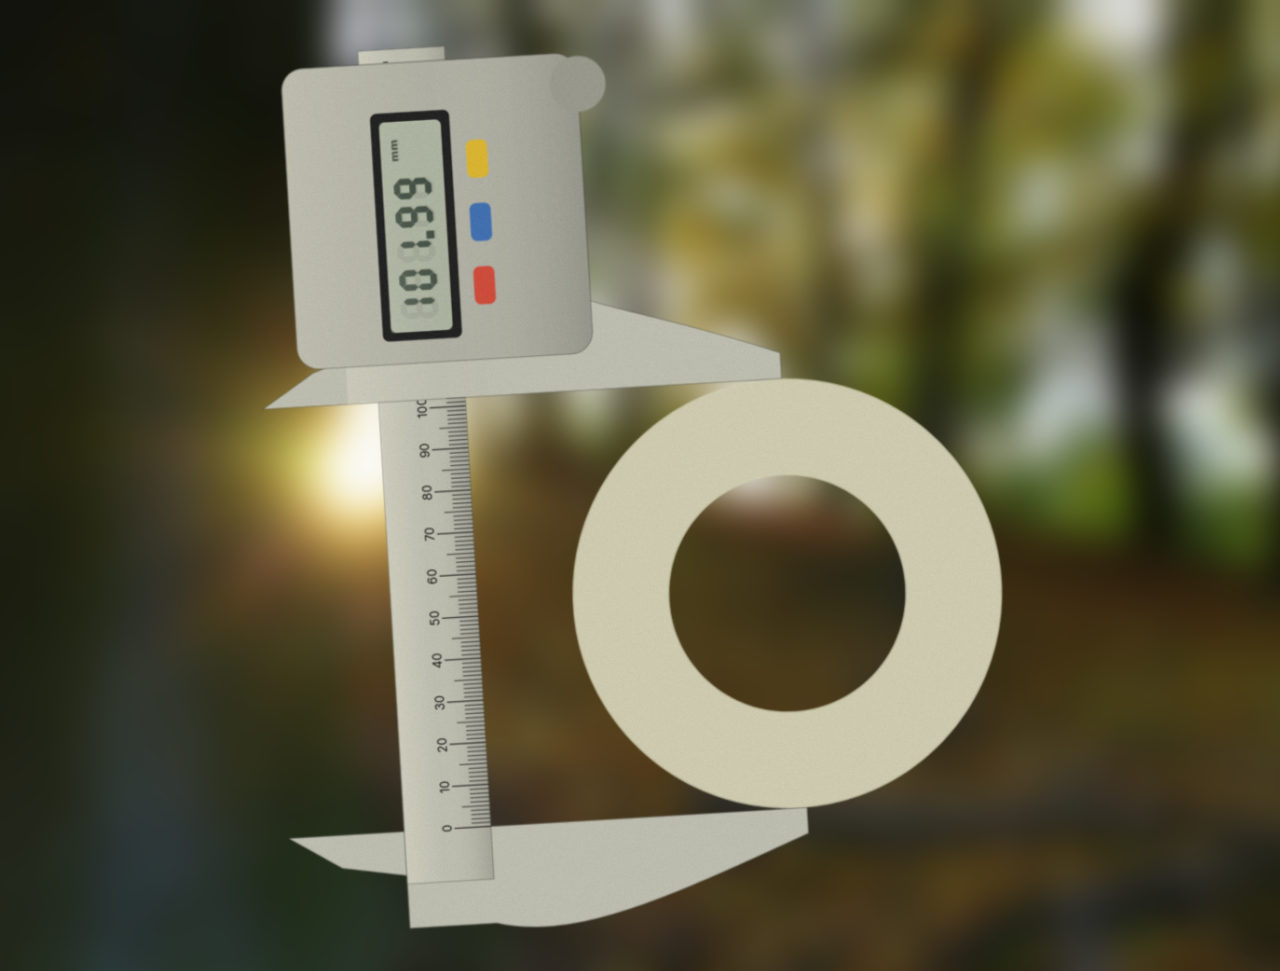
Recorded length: 101.99 mm
